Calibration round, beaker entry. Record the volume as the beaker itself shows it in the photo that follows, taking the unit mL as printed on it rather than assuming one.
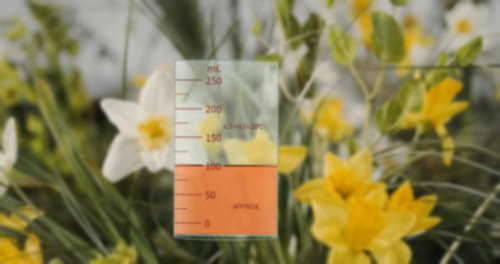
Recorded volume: 100 mL
